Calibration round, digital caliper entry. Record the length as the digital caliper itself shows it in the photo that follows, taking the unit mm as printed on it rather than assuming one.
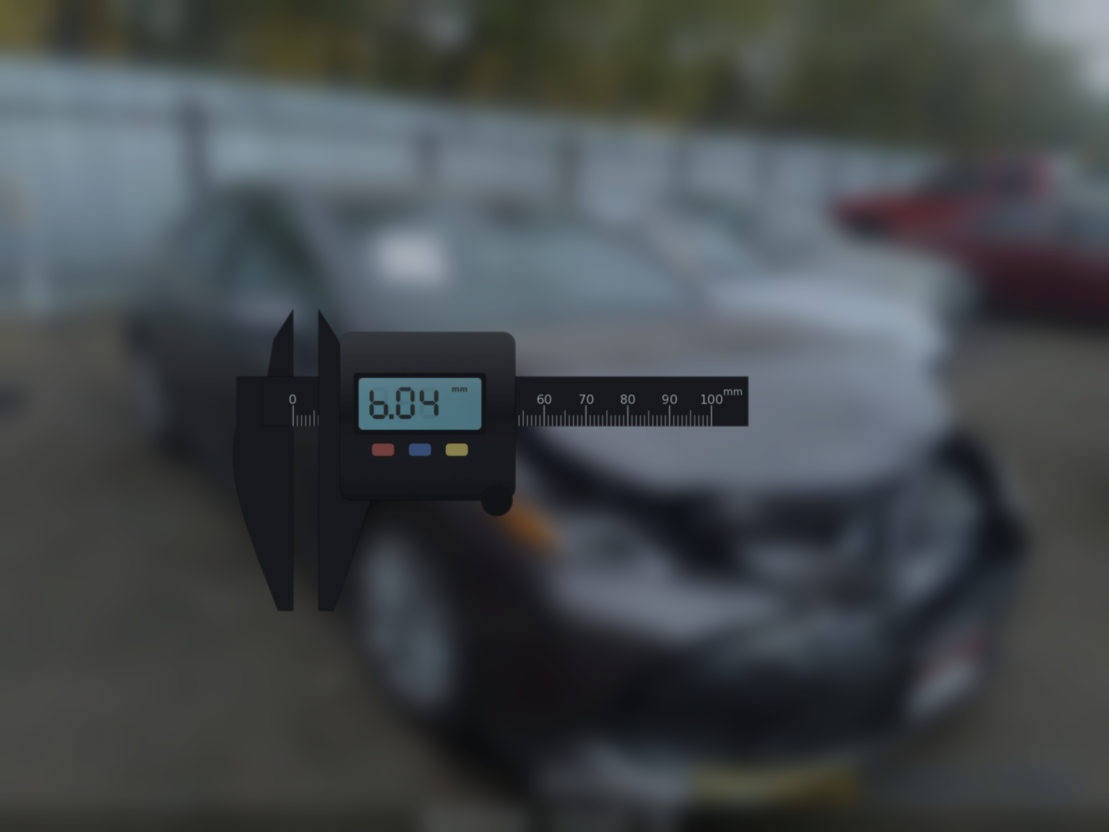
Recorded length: 6.04 mm
